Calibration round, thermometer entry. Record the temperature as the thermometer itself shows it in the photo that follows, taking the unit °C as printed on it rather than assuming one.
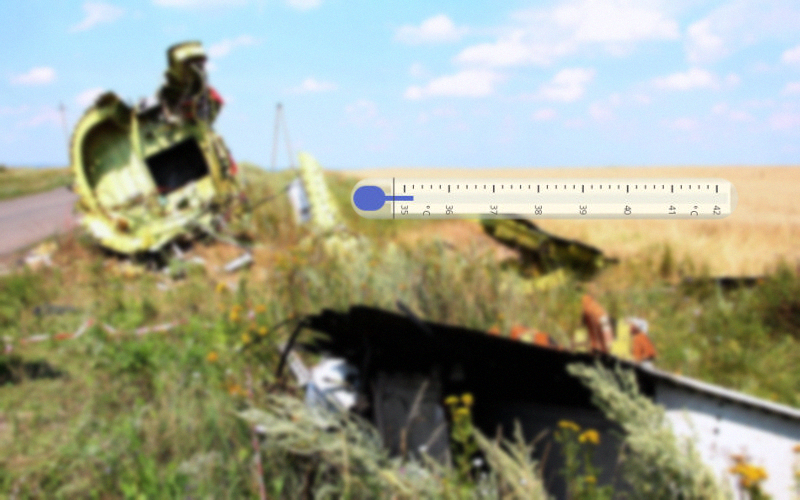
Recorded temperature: 35.2 °C
